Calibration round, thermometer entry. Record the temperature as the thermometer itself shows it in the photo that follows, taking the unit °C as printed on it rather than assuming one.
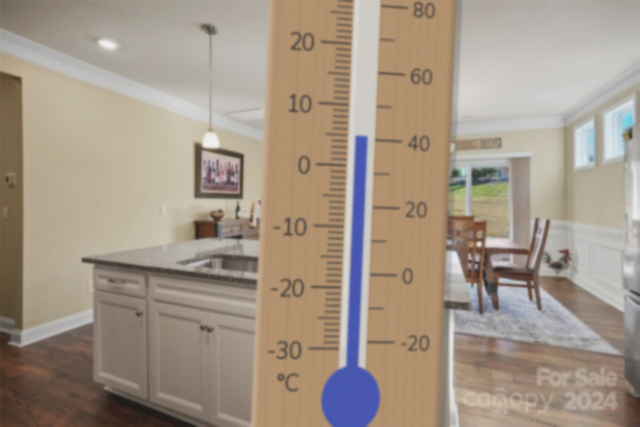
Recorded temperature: 5 °C
